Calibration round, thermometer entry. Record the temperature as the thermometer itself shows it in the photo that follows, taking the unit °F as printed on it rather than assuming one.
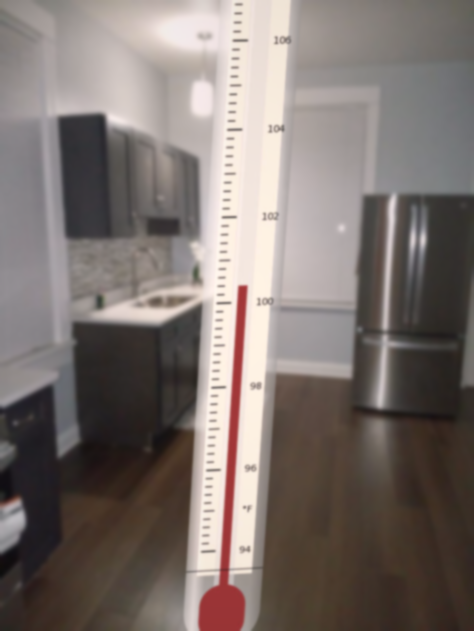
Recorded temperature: 100.4 °F
